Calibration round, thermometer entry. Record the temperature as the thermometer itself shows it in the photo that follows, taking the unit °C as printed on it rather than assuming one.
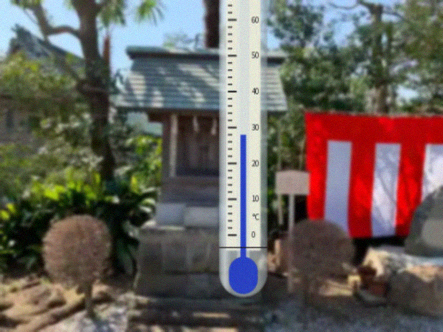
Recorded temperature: 28 °C
